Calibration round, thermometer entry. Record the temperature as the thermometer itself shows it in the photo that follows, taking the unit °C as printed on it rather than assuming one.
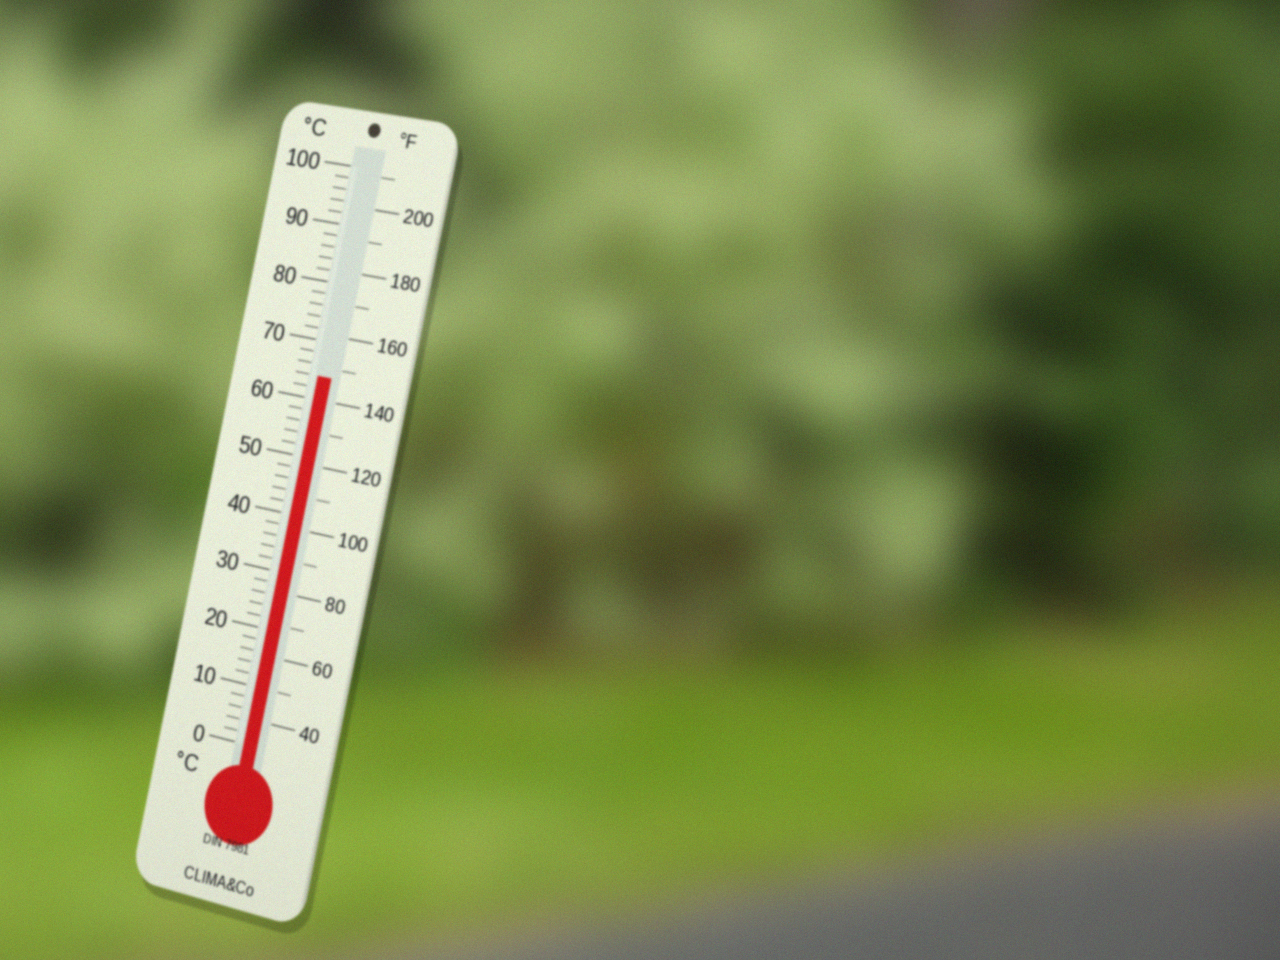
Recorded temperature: 64 °C
